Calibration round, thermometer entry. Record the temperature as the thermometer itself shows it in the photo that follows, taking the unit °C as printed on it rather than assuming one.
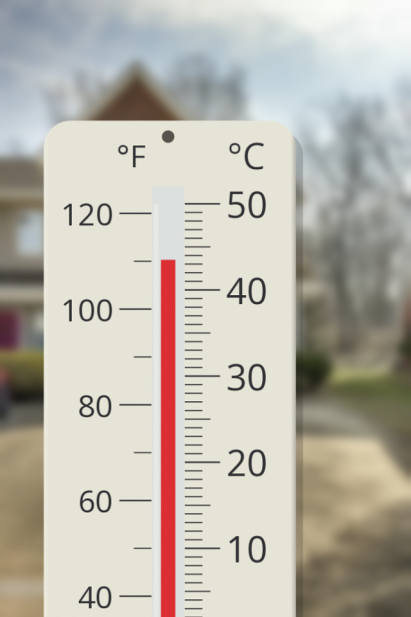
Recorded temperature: 43.5 °C
